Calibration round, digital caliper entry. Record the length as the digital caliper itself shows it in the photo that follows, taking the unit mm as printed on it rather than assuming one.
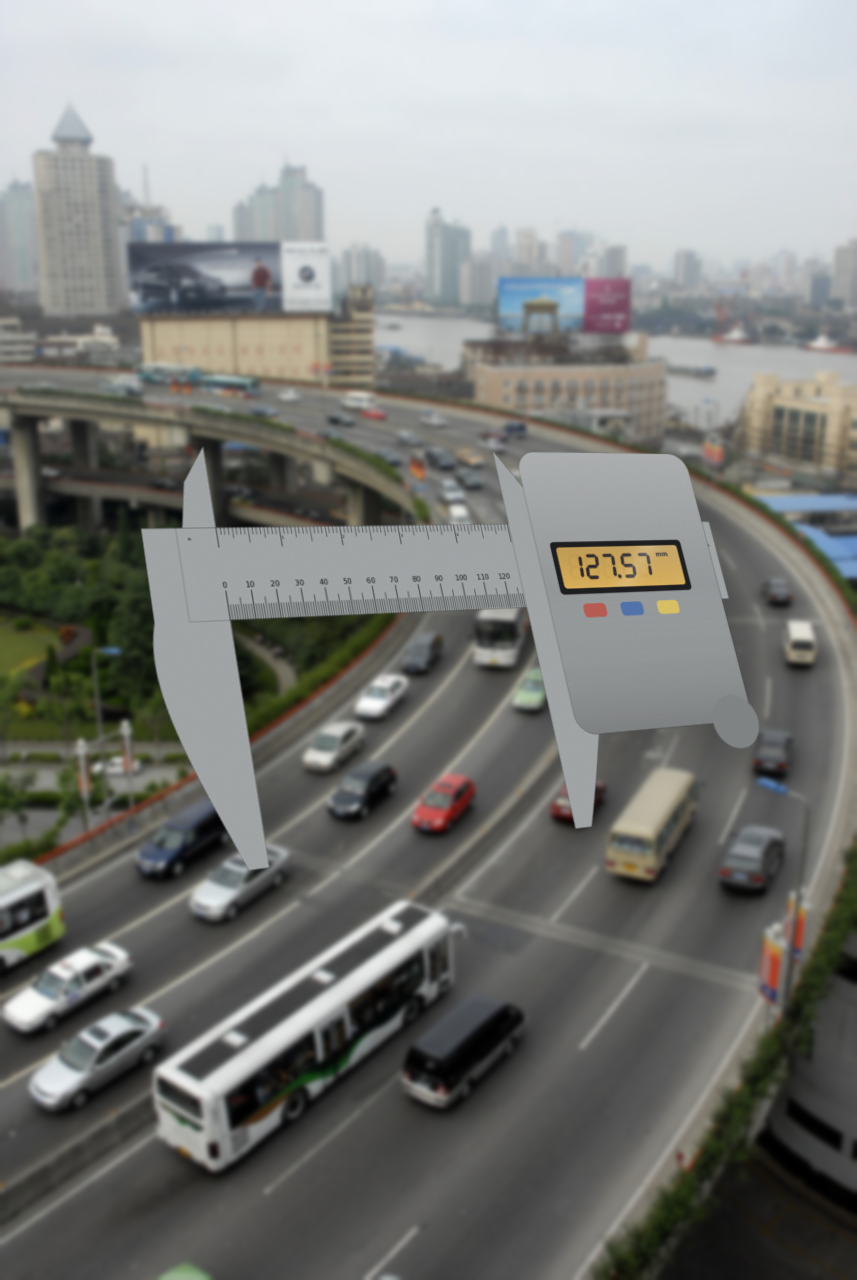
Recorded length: 127.57 mm
